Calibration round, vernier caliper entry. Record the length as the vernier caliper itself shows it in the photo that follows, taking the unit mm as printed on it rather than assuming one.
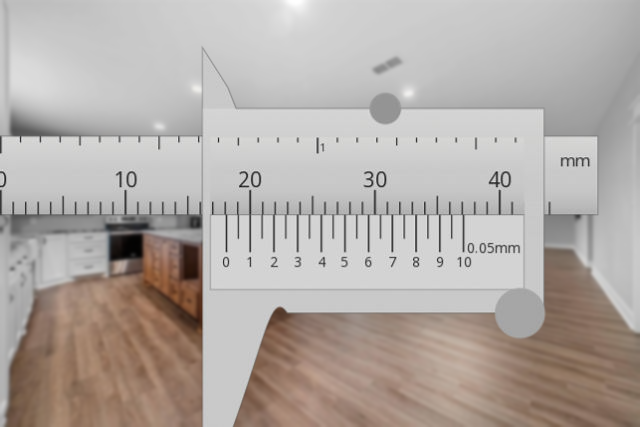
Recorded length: 18.1 mm
